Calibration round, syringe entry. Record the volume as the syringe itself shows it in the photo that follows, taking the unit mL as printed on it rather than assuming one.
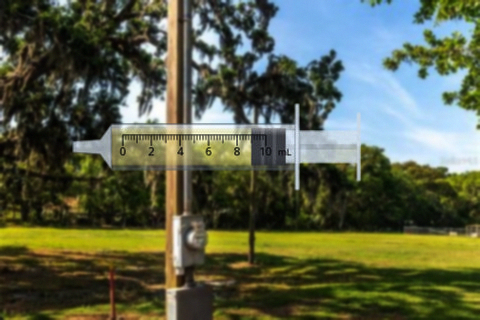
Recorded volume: 9 mL
